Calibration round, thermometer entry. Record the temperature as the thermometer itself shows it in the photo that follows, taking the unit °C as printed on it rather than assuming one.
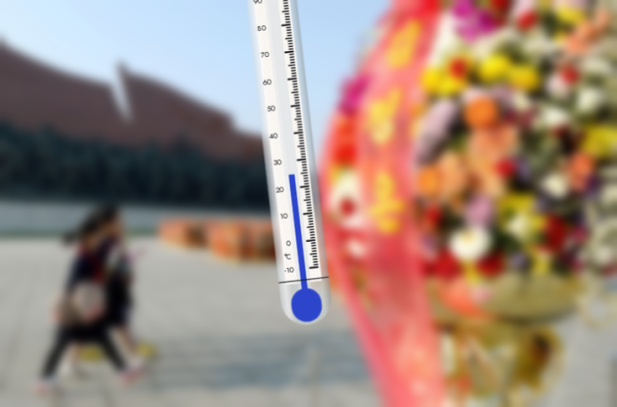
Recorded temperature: 25 °C
